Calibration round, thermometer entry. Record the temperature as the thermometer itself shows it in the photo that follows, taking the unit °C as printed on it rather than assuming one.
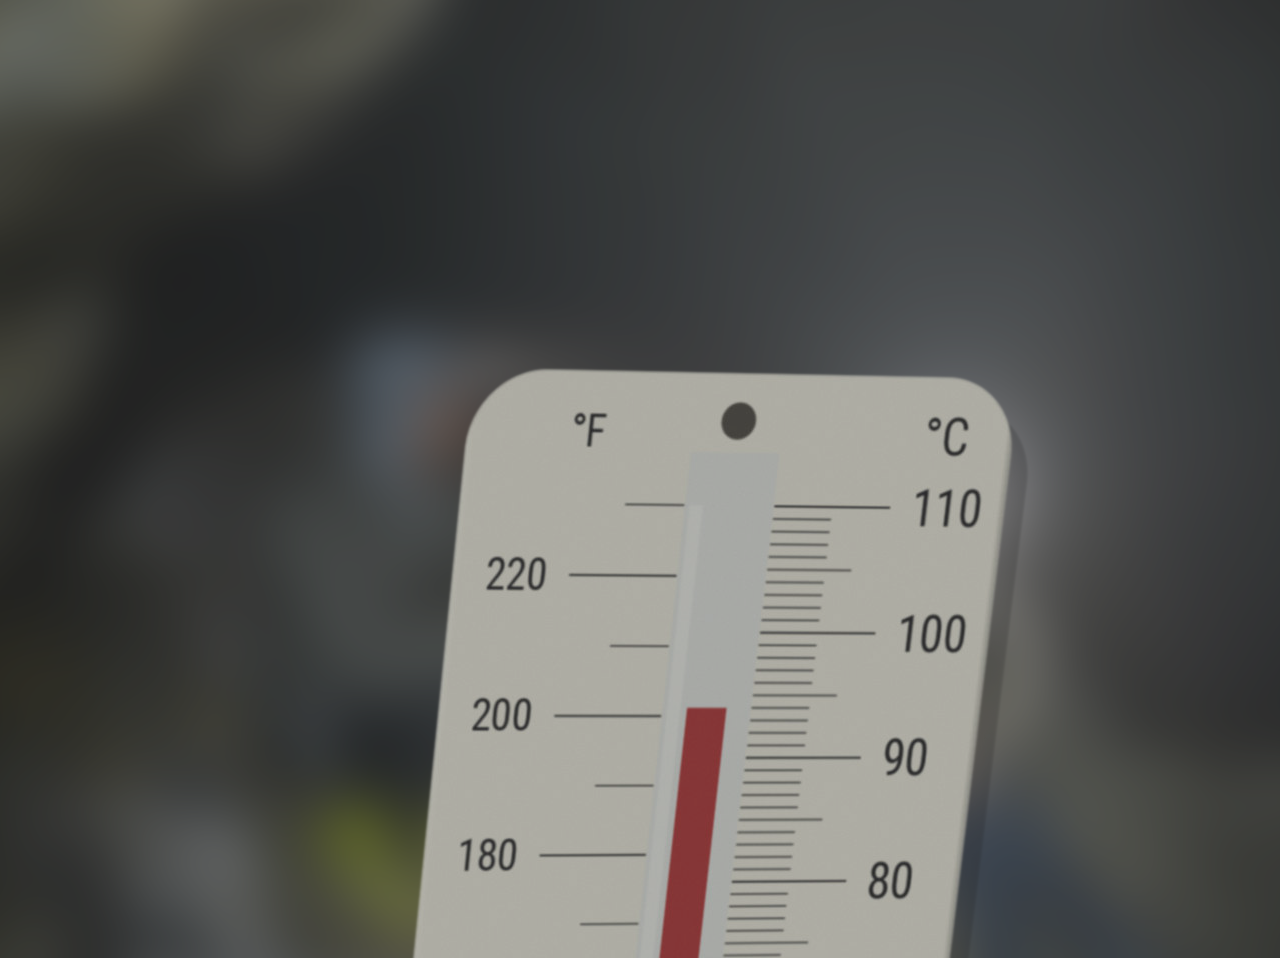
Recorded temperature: 94 °C
